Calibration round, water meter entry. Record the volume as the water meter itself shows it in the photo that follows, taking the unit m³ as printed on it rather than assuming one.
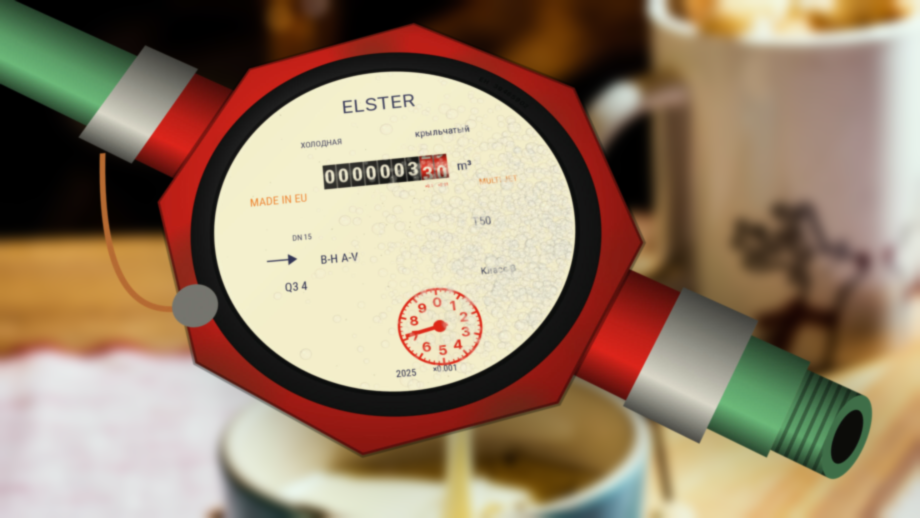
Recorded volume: 3.297 m³
